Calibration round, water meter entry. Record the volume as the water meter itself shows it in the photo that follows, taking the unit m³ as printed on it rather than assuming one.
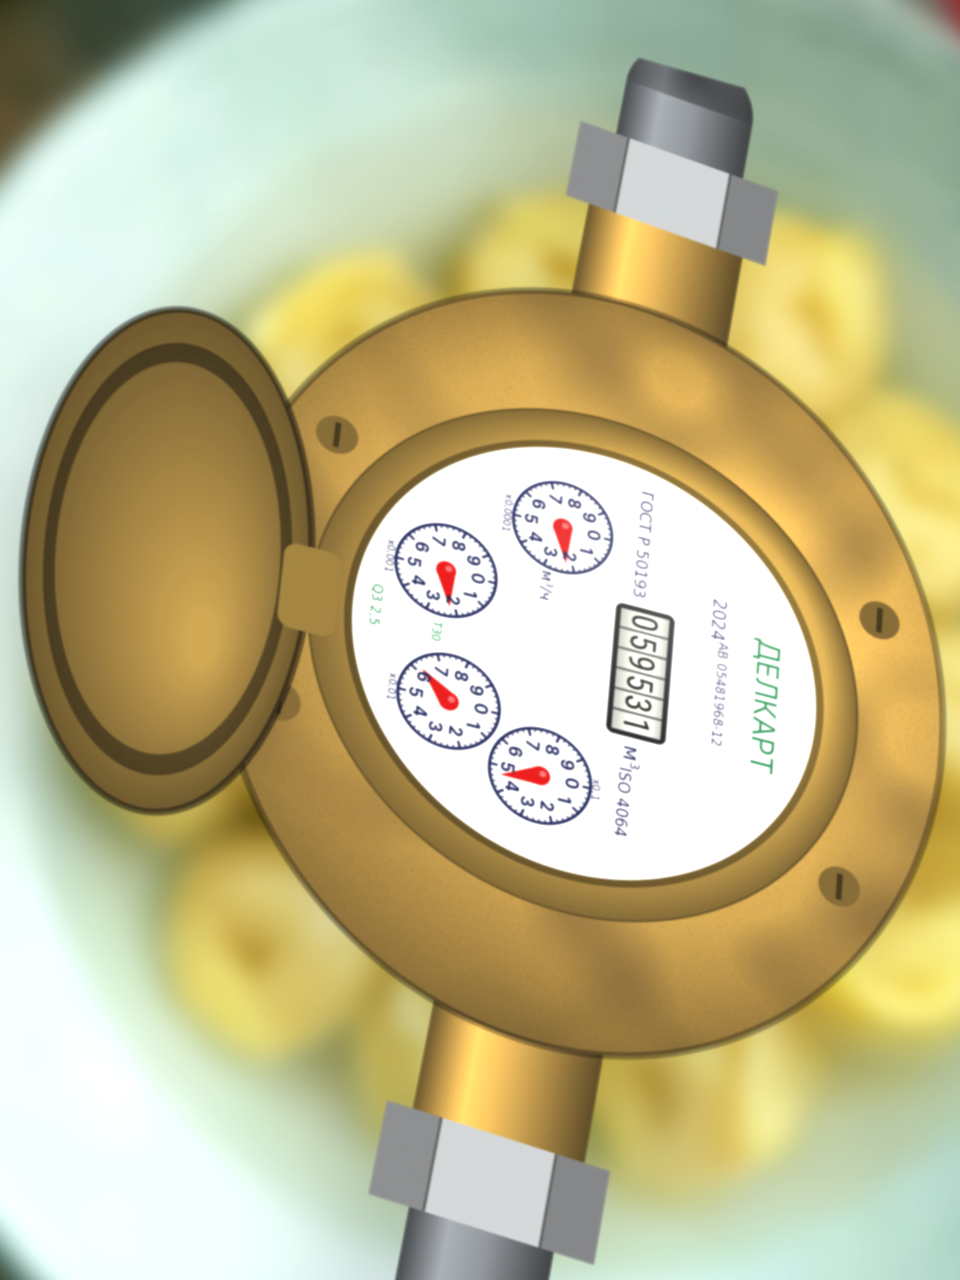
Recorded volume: 59531.4622 m³
